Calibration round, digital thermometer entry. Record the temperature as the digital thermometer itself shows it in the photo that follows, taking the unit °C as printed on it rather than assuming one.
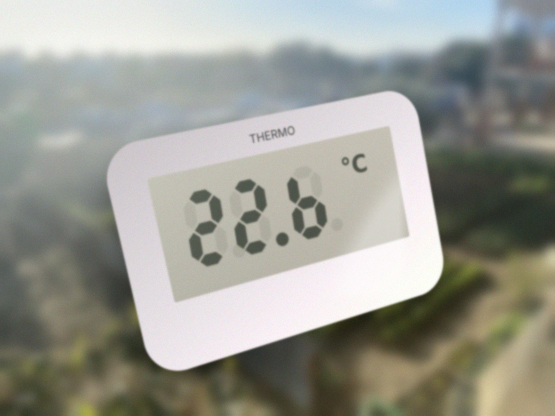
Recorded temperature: 22.6 °C
